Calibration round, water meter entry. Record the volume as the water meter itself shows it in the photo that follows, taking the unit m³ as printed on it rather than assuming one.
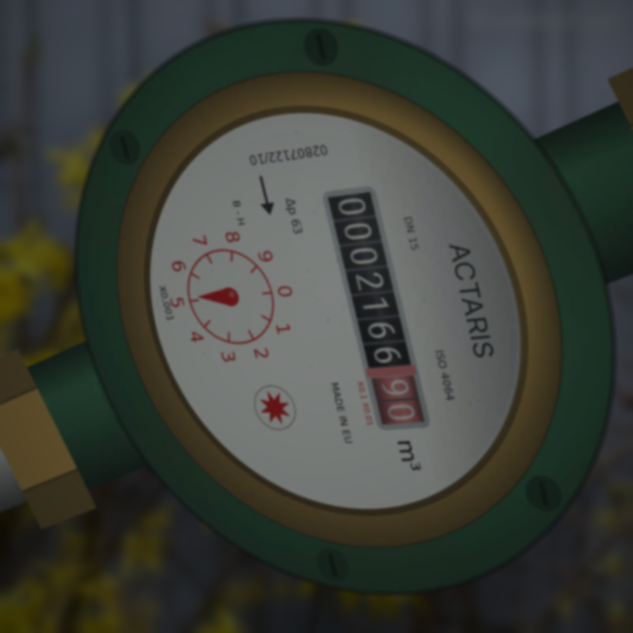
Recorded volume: 2166.905 m³
